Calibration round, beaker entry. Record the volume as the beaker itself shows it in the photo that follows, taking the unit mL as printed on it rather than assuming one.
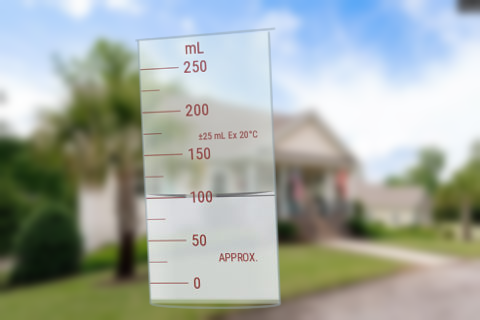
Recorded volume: 100 mL
